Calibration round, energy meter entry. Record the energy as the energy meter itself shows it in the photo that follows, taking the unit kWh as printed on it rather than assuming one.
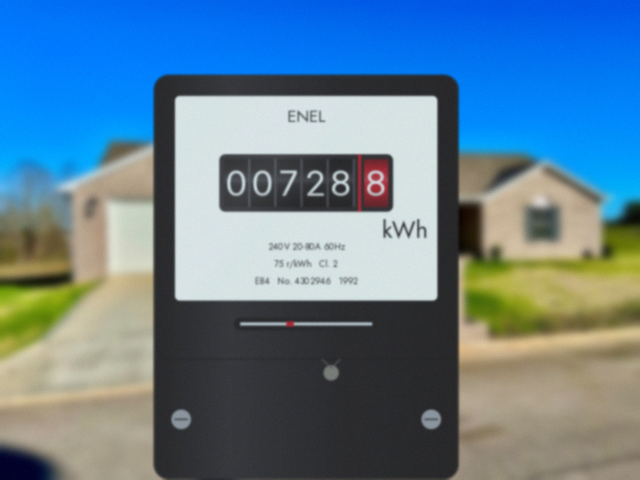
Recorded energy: 728.8 kWh
